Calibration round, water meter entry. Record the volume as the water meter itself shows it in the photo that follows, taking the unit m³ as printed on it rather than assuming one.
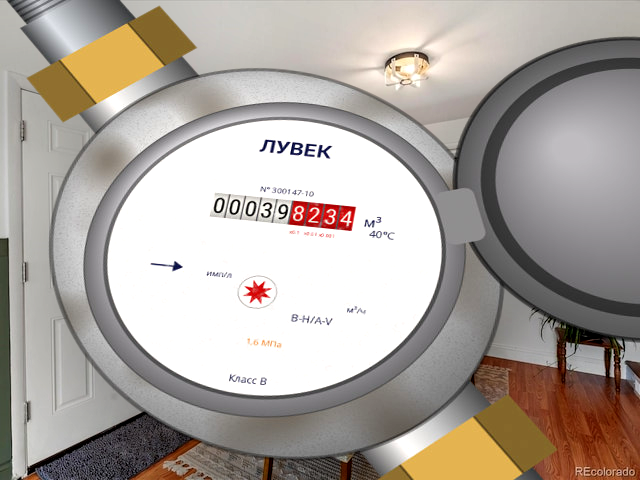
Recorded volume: 39.8234 m³
